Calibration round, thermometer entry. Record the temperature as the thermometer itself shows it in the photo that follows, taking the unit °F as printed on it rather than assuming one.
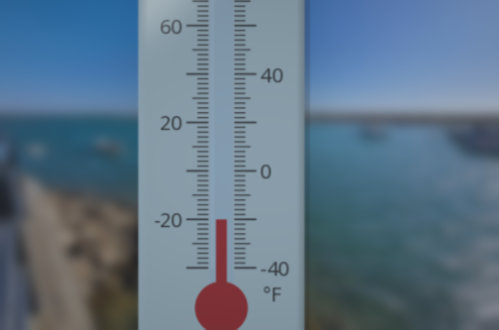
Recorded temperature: -20 °F
